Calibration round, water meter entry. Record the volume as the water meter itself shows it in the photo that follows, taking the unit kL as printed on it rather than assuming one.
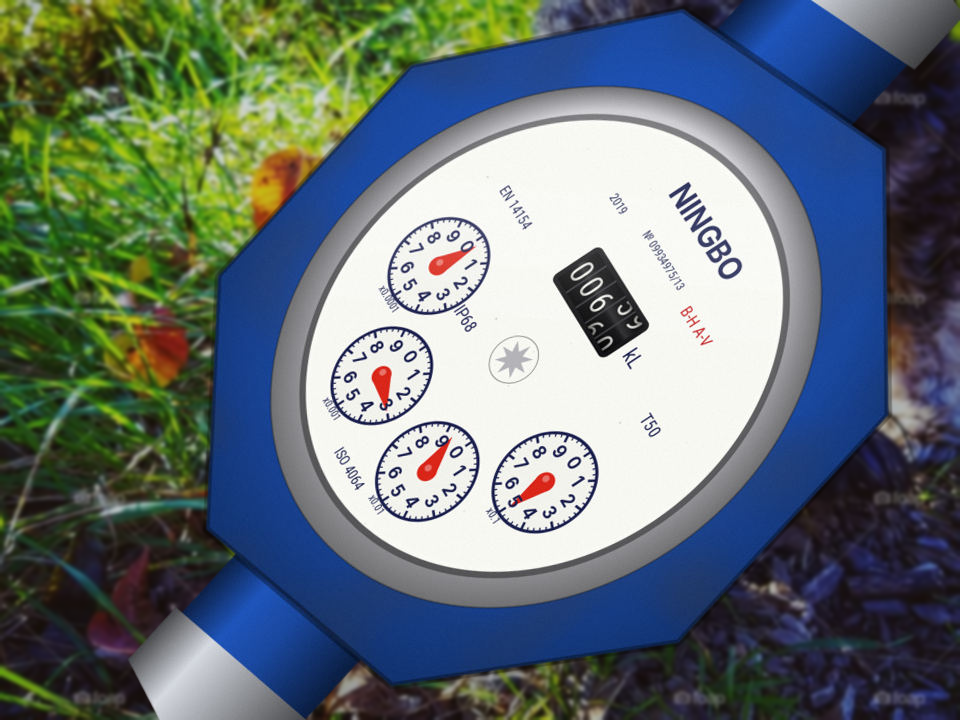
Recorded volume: 659.4930 kL
